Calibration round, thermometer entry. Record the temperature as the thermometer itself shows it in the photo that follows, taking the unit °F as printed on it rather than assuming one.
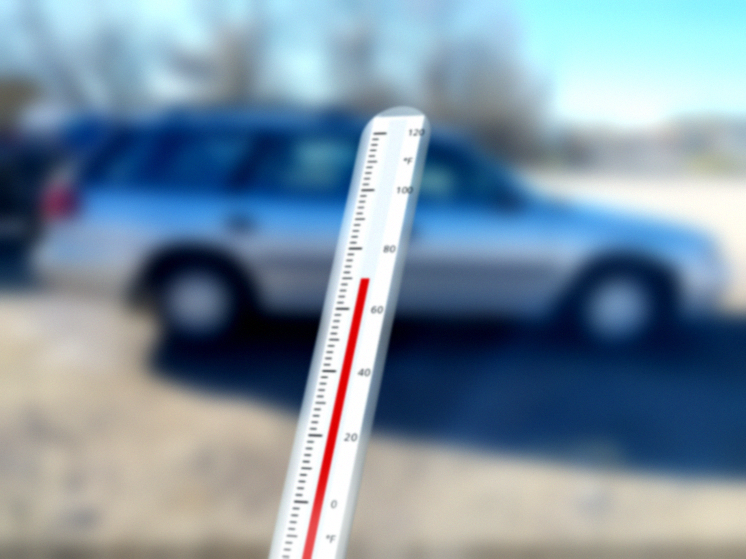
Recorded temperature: 70 °F
